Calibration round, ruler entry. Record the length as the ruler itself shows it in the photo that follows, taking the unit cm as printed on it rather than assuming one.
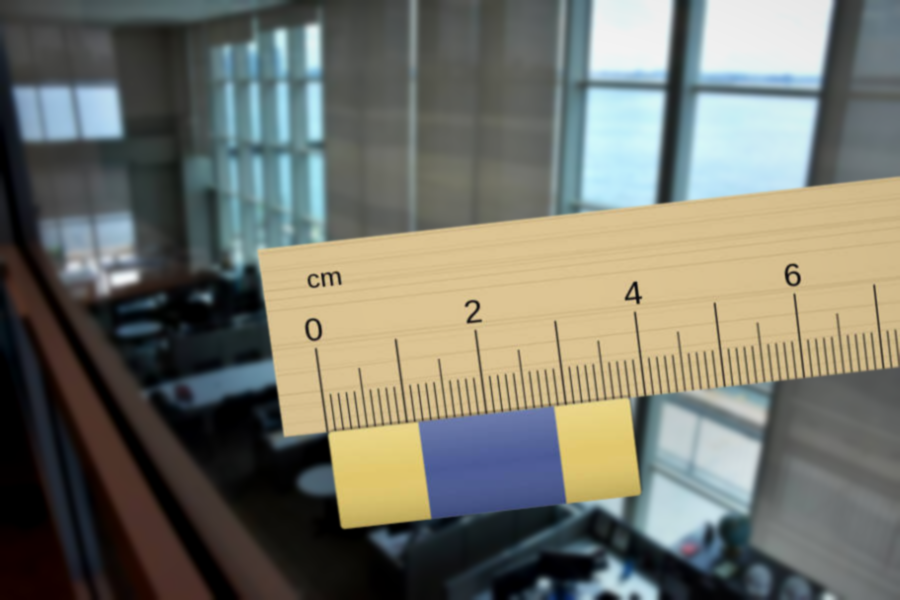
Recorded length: 3.8 cm
